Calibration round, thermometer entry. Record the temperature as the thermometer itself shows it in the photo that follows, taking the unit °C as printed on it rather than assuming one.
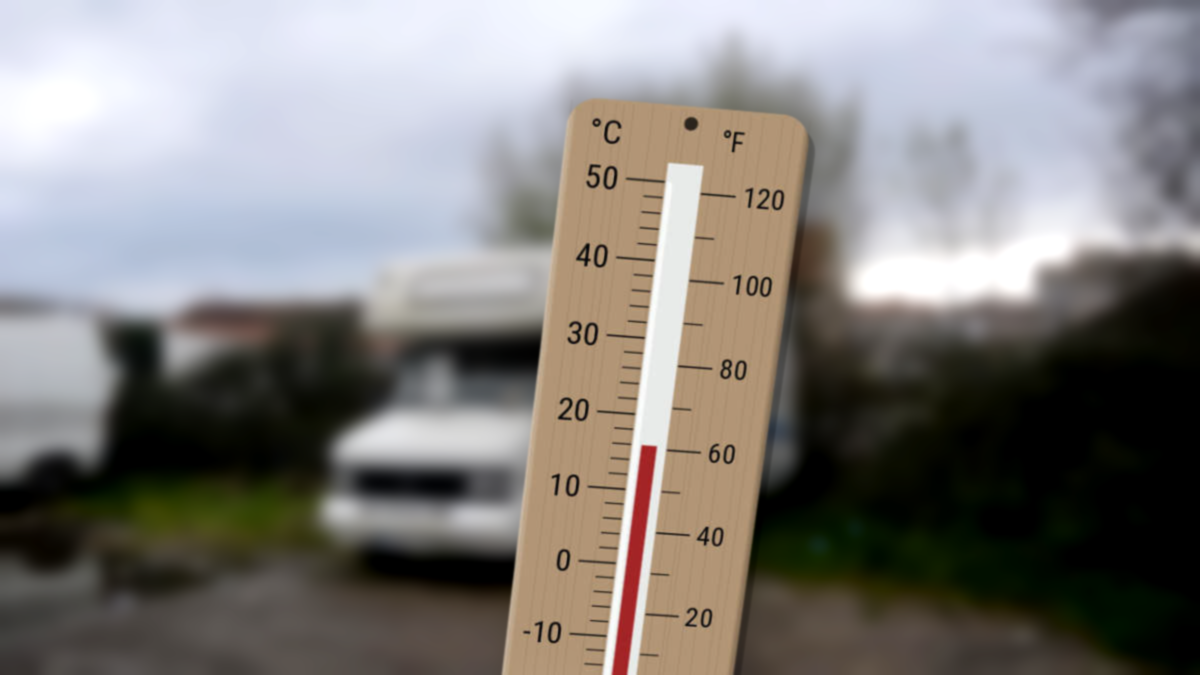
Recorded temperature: 16 °C
